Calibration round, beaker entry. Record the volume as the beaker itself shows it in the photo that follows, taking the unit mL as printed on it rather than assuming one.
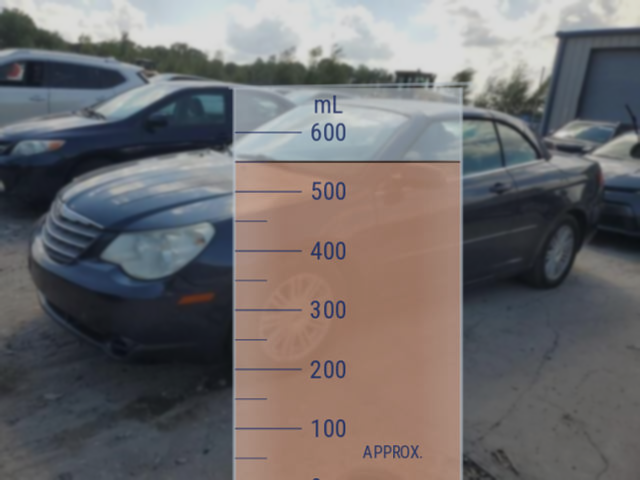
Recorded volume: 550 mL
